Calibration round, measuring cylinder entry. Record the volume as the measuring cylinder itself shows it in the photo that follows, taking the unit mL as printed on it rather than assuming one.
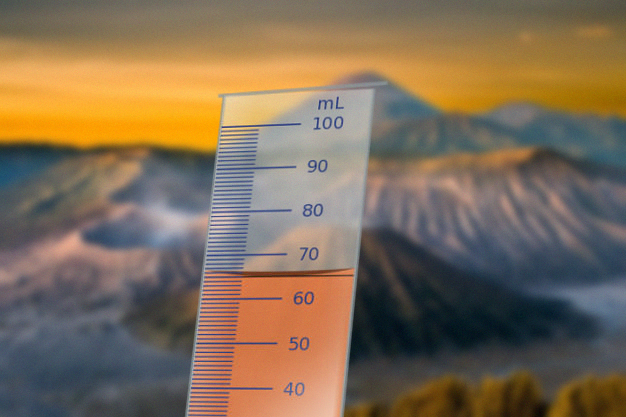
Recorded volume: 65 mL
